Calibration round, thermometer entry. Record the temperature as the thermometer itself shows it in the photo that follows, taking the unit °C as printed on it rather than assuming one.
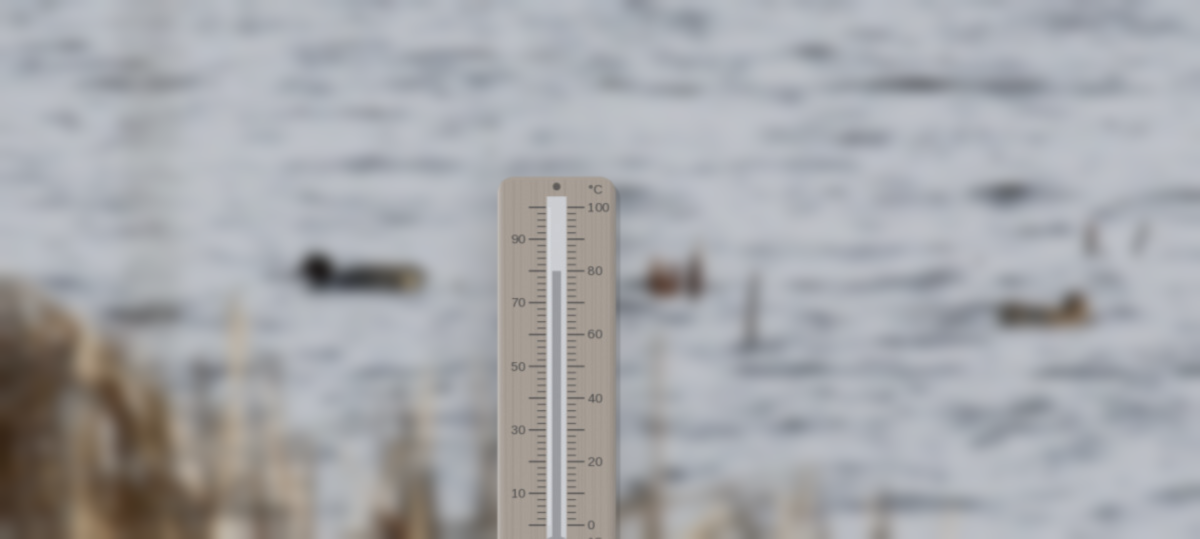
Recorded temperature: 80 °C
